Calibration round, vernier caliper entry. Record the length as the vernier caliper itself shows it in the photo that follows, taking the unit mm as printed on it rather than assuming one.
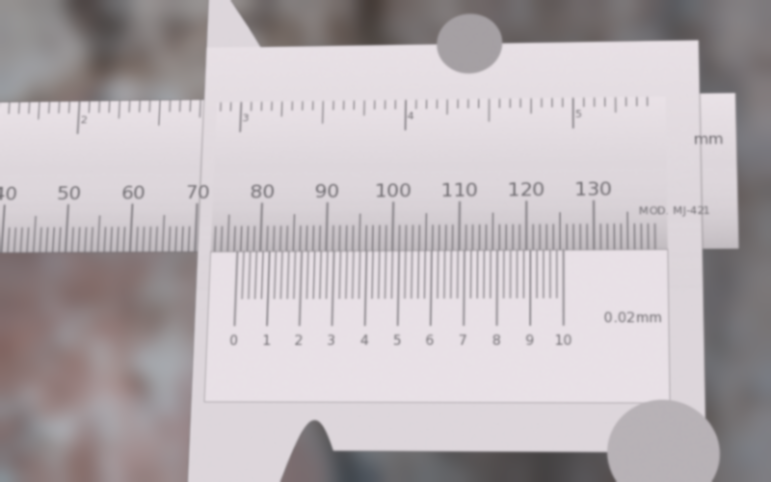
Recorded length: 76.5 mm
